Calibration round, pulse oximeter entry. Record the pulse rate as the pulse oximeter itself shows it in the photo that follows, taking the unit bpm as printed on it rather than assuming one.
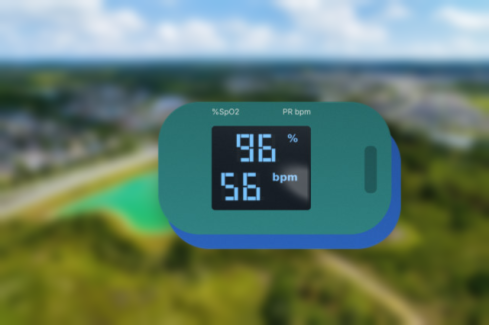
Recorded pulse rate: 56 bpm
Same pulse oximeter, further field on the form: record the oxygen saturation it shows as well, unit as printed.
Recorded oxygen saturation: 96 %
